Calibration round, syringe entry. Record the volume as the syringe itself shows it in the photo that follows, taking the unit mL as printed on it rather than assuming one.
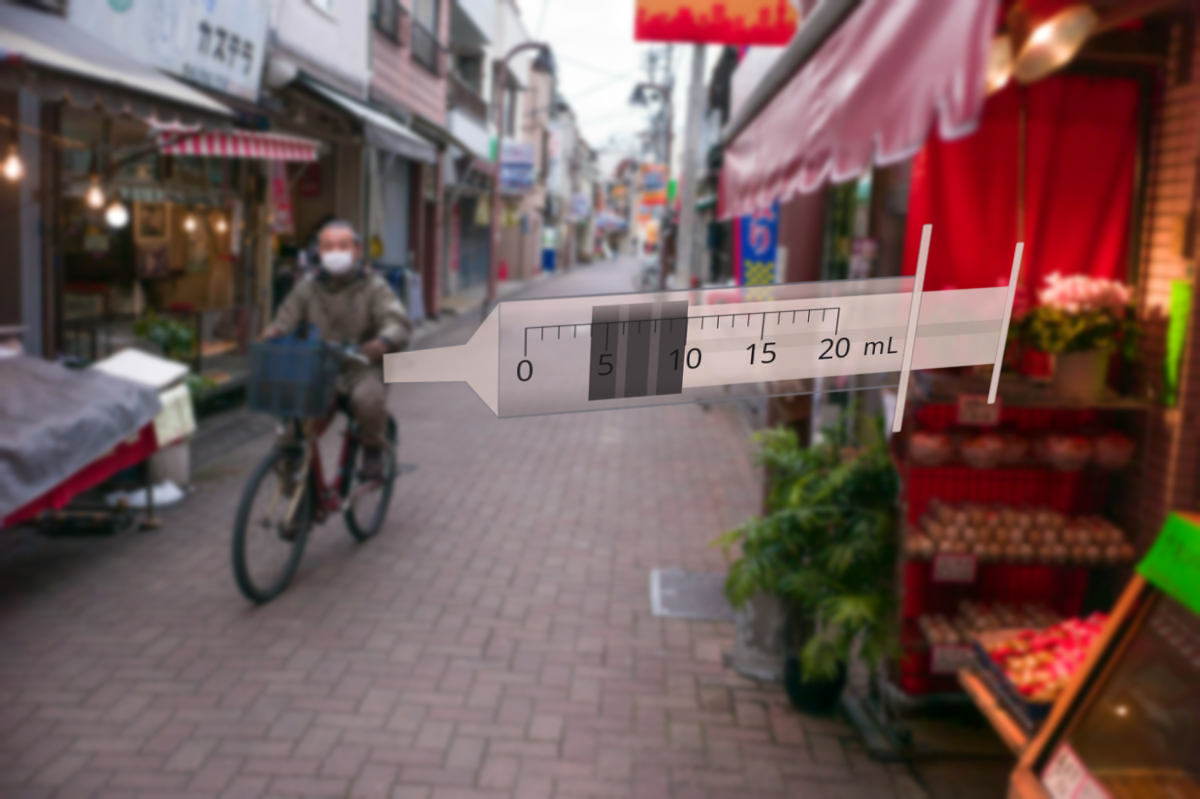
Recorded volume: 4 mL
